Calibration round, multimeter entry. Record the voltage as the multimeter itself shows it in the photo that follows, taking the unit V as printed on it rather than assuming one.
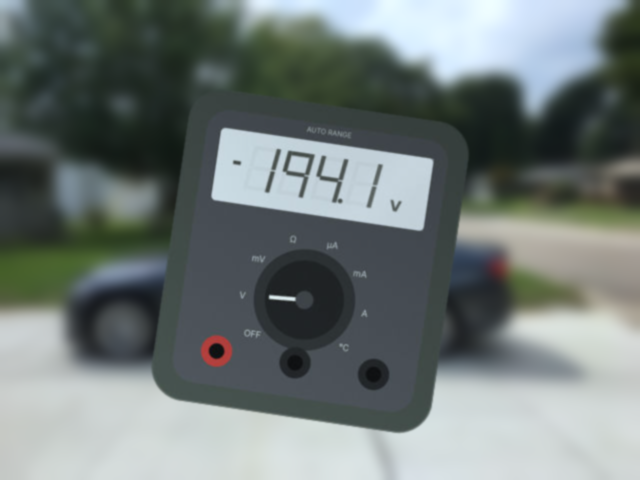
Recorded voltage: -194.1 V
